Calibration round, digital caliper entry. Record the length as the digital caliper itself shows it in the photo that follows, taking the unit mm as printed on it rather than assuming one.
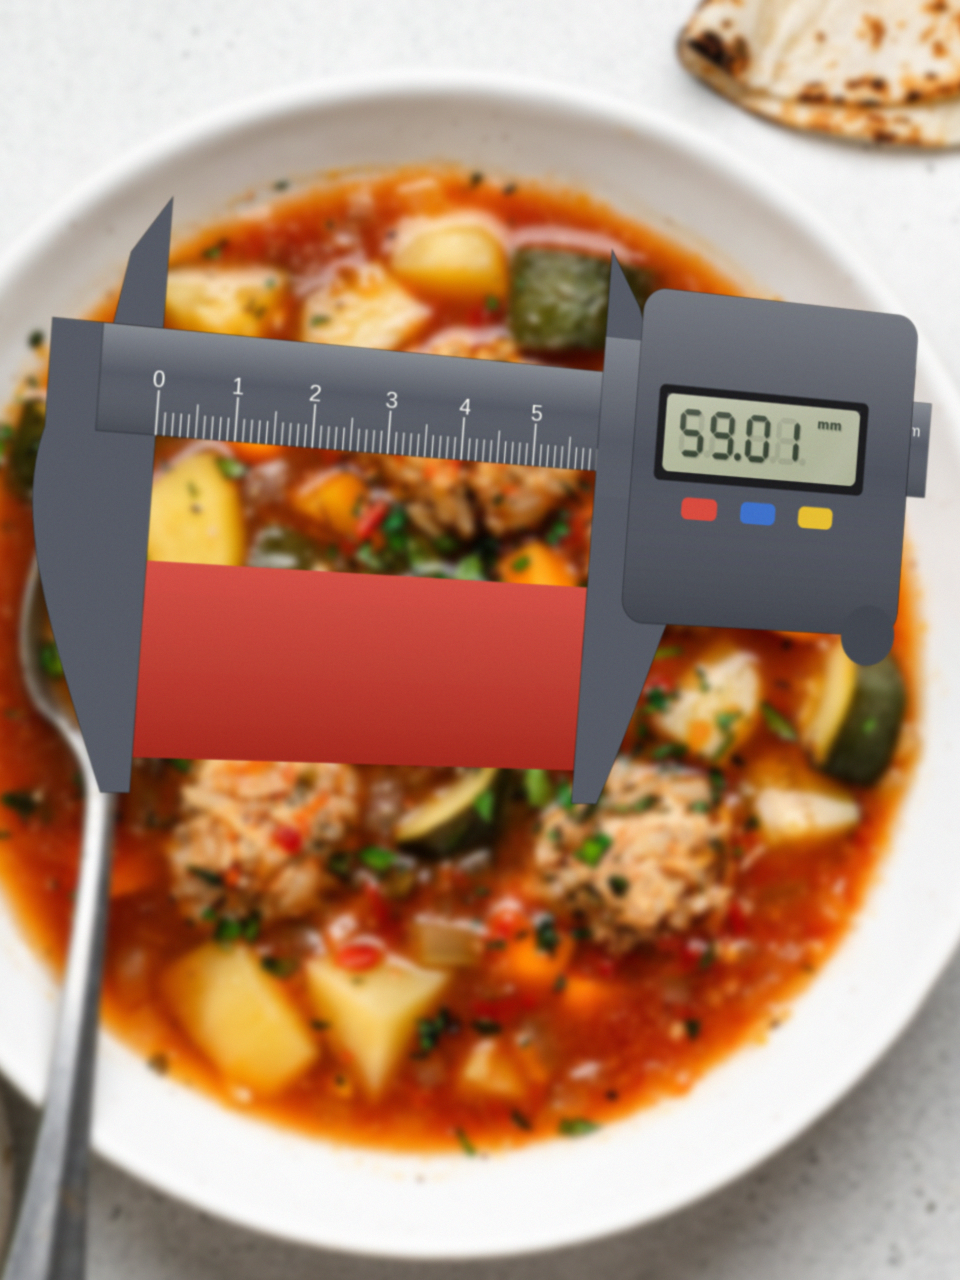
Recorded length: 59.01 mm
